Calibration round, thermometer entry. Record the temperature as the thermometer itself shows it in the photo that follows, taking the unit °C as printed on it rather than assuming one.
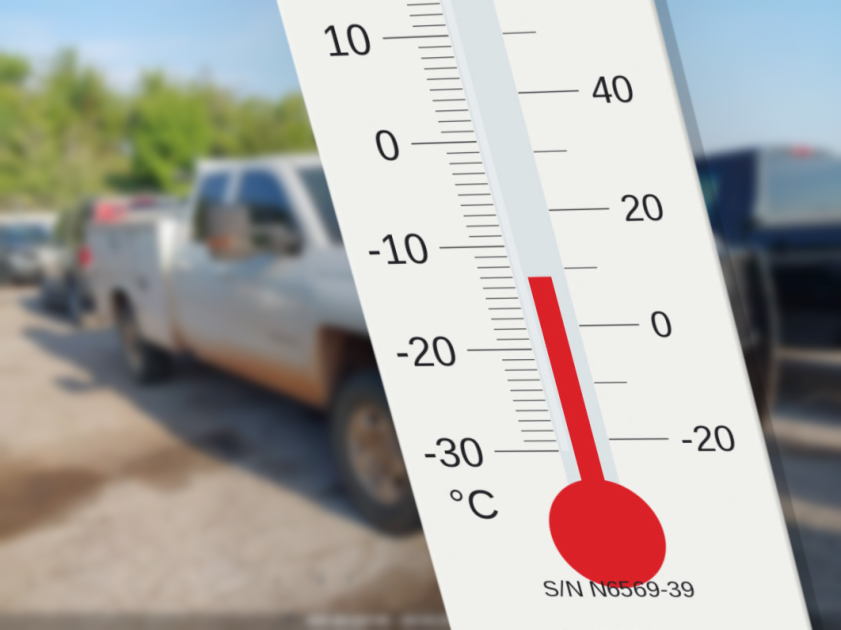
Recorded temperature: -13 °C
